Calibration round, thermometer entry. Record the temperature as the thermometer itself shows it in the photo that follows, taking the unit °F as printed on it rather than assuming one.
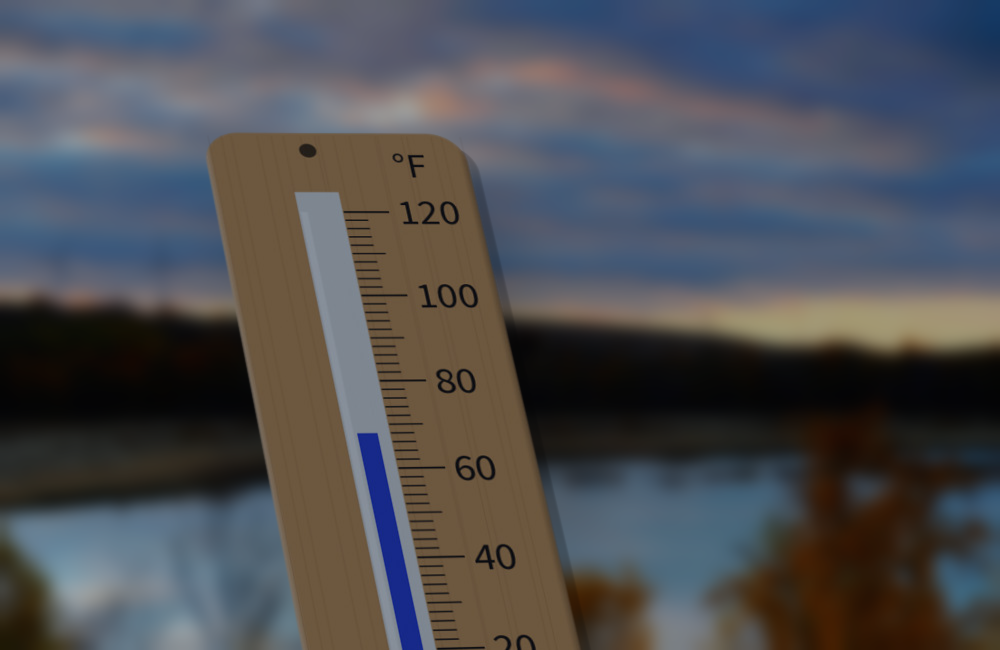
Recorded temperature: 68 °F
